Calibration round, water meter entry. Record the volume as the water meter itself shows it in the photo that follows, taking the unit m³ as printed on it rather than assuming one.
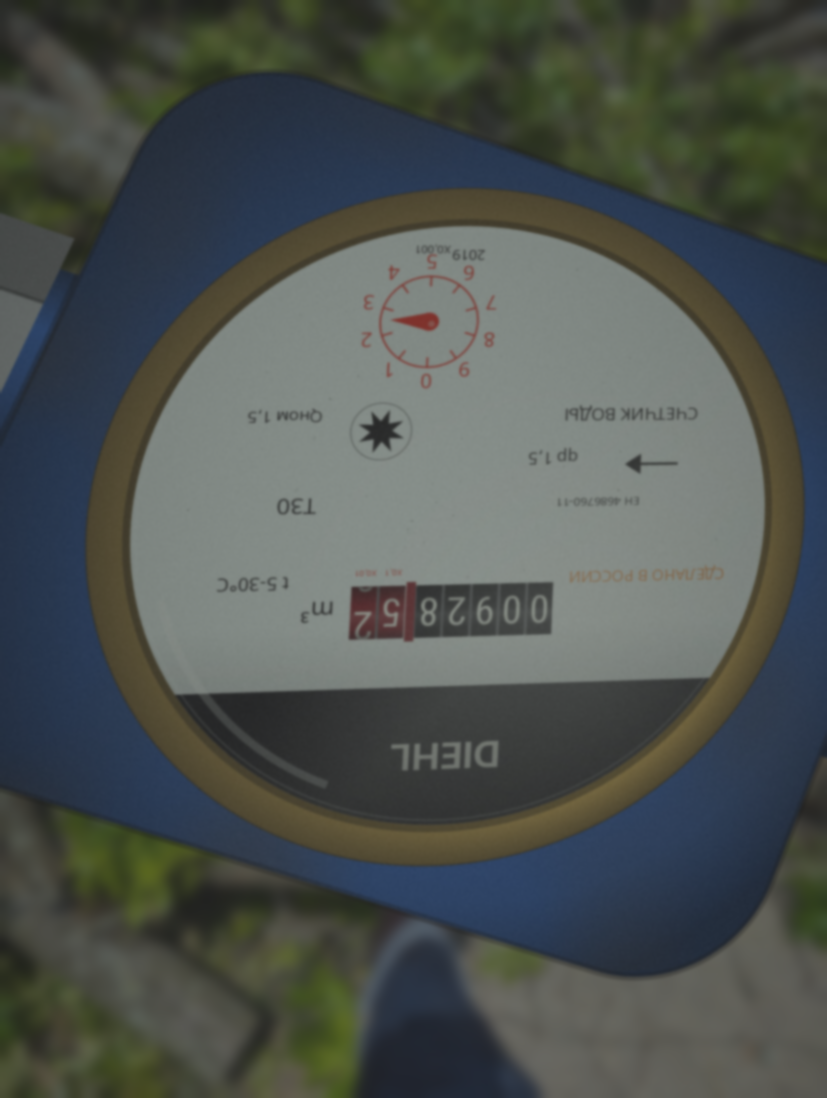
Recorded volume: 928.522 m³
